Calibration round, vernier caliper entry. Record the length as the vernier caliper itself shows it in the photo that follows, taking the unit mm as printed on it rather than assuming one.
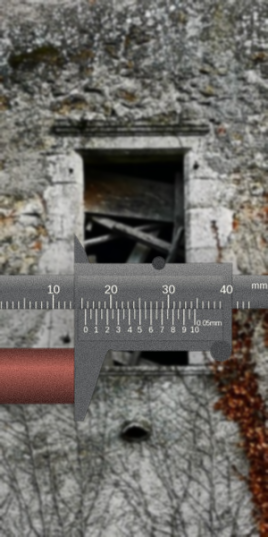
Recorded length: 15.6 mm
